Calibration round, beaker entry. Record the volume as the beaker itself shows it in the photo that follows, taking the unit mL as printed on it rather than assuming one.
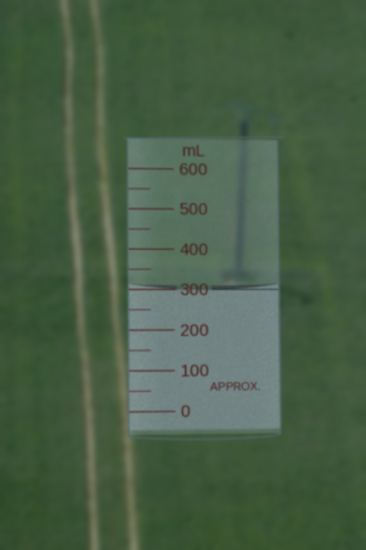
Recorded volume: 300 mL
